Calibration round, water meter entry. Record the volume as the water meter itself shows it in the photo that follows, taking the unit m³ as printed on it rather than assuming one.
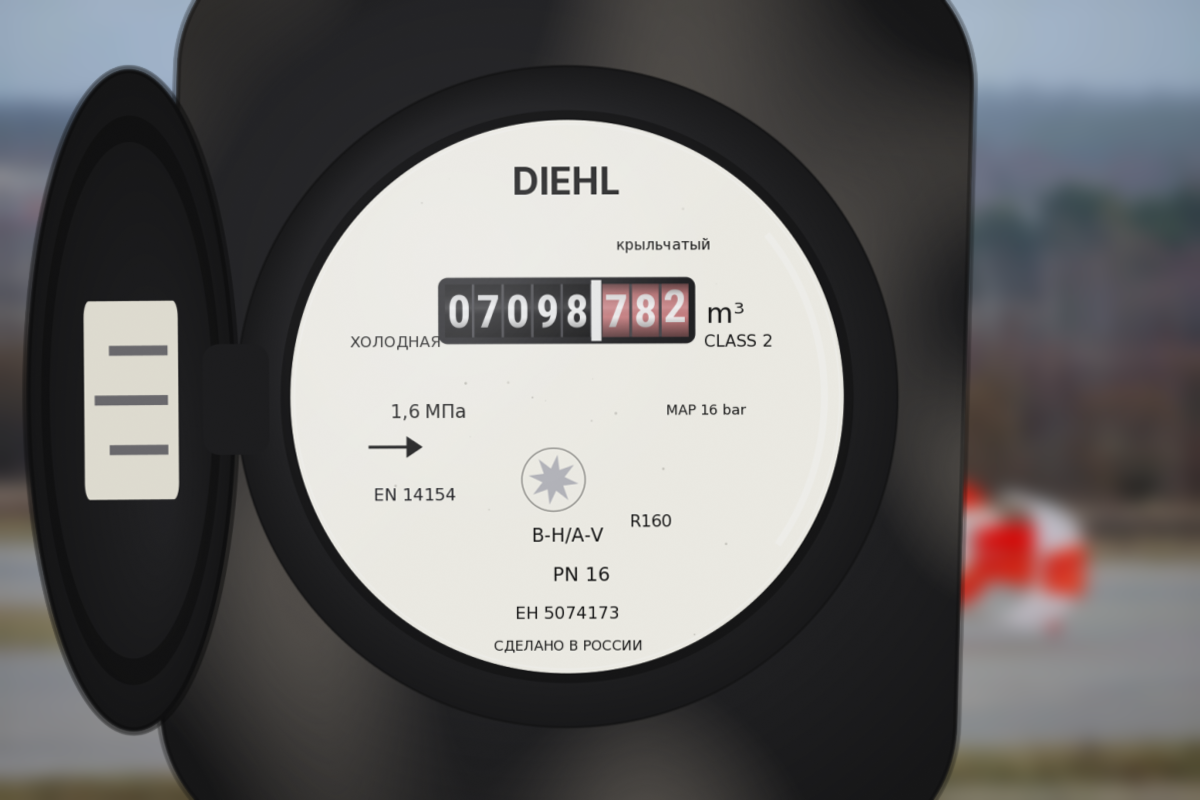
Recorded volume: 7098.782 m³
